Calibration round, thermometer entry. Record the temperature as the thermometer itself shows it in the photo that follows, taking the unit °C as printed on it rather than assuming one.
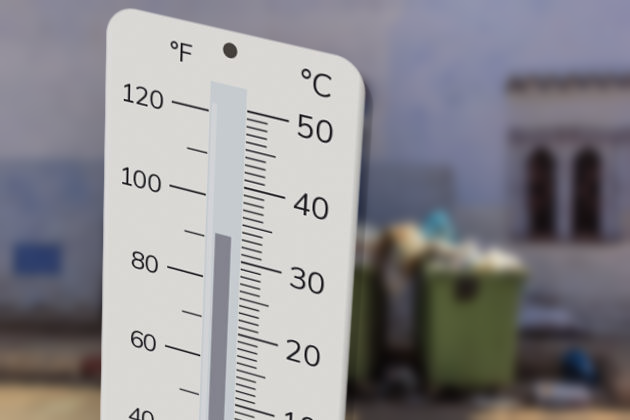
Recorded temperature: 33 °C
